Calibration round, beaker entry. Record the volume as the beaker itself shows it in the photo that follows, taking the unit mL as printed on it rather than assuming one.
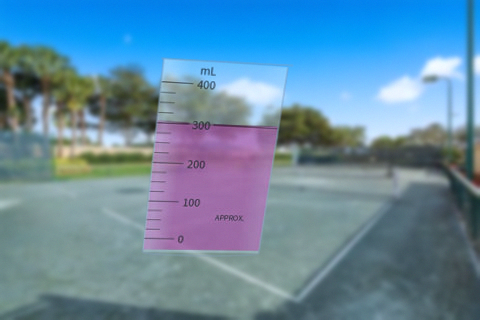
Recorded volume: 300 mL
